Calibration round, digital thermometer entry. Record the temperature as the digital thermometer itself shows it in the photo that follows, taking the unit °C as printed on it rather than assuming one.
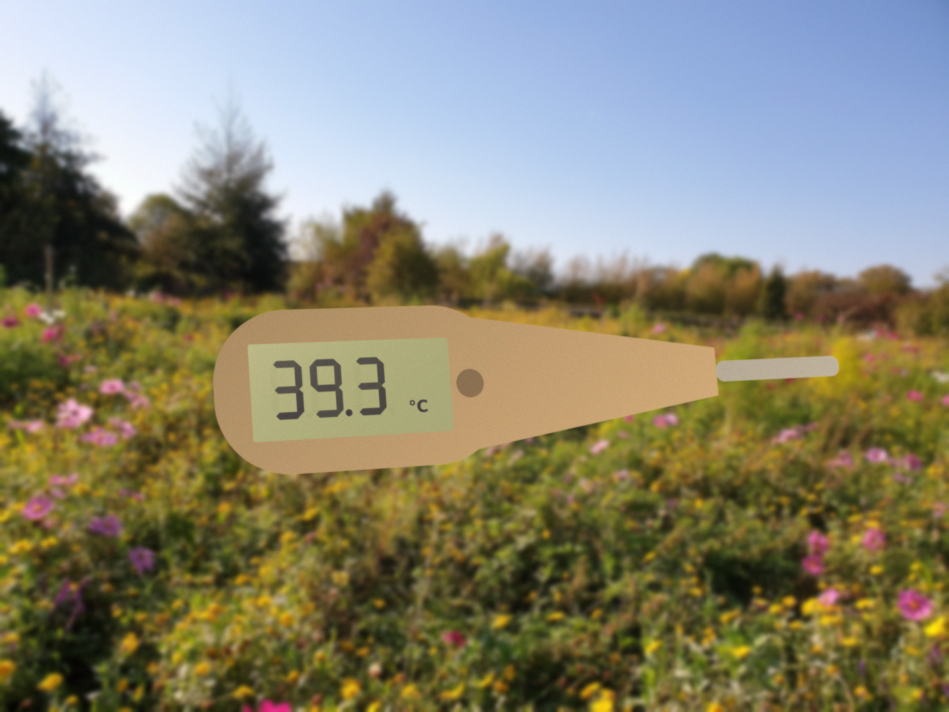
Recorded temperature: 39.3 °C
